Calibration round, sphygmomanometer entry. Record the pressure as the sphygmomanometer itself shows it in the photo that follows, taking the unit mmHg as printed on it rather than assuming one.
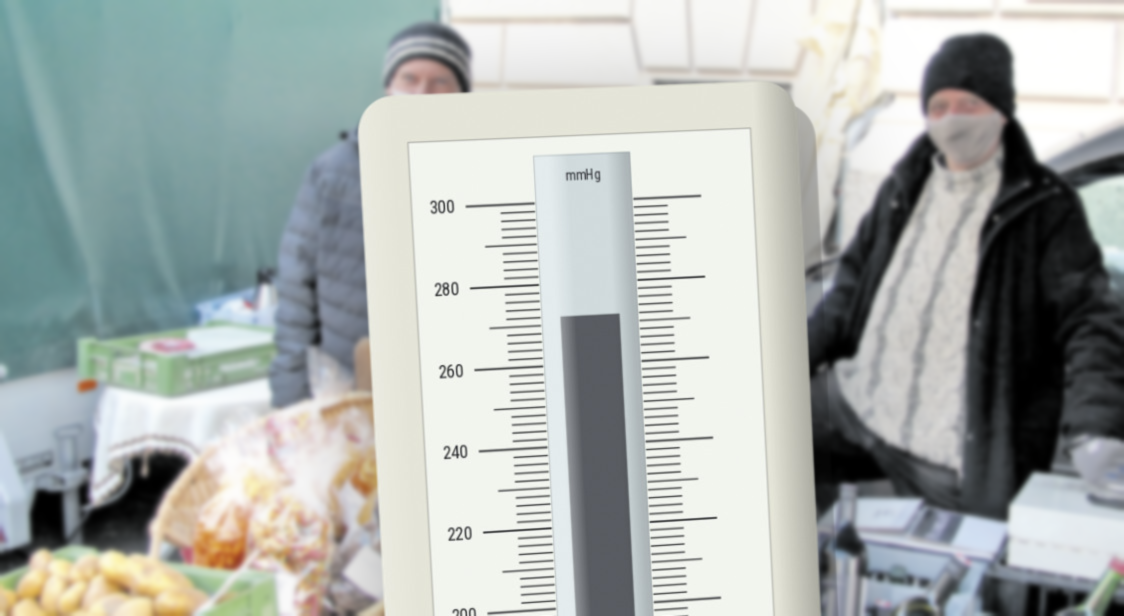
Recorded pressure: 272 mmHg
